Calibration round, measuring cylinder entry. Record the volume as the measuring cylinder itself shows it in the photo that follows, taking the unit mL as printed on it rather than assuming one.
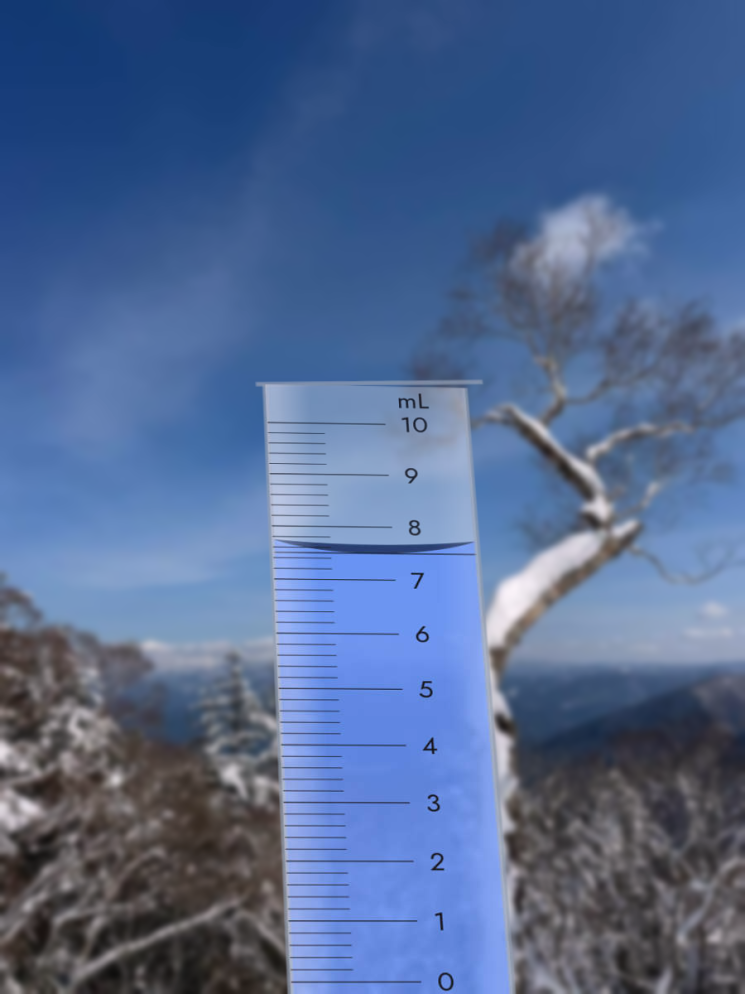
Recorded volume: 7.5 mL
